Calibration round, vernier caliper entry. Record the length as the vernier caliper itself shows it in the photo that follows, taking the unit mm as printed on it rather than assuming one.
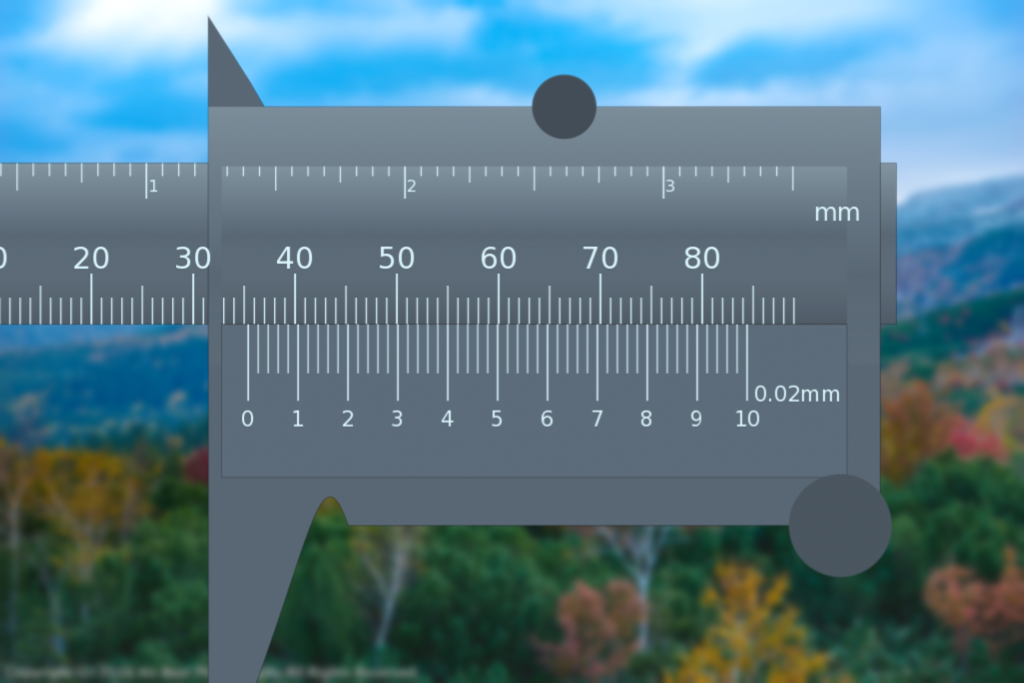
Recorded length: 35.4 mm
